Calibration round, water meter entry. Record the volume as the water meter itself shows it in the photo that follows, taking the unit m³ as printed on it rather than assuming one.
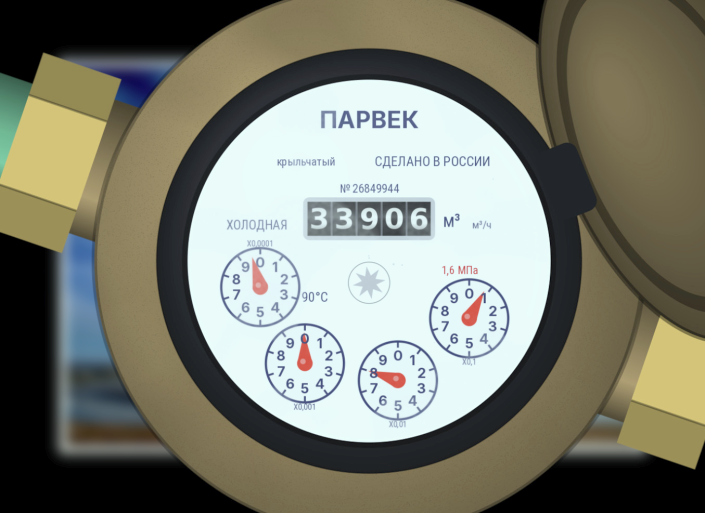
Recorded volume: 33906.0799 m³
